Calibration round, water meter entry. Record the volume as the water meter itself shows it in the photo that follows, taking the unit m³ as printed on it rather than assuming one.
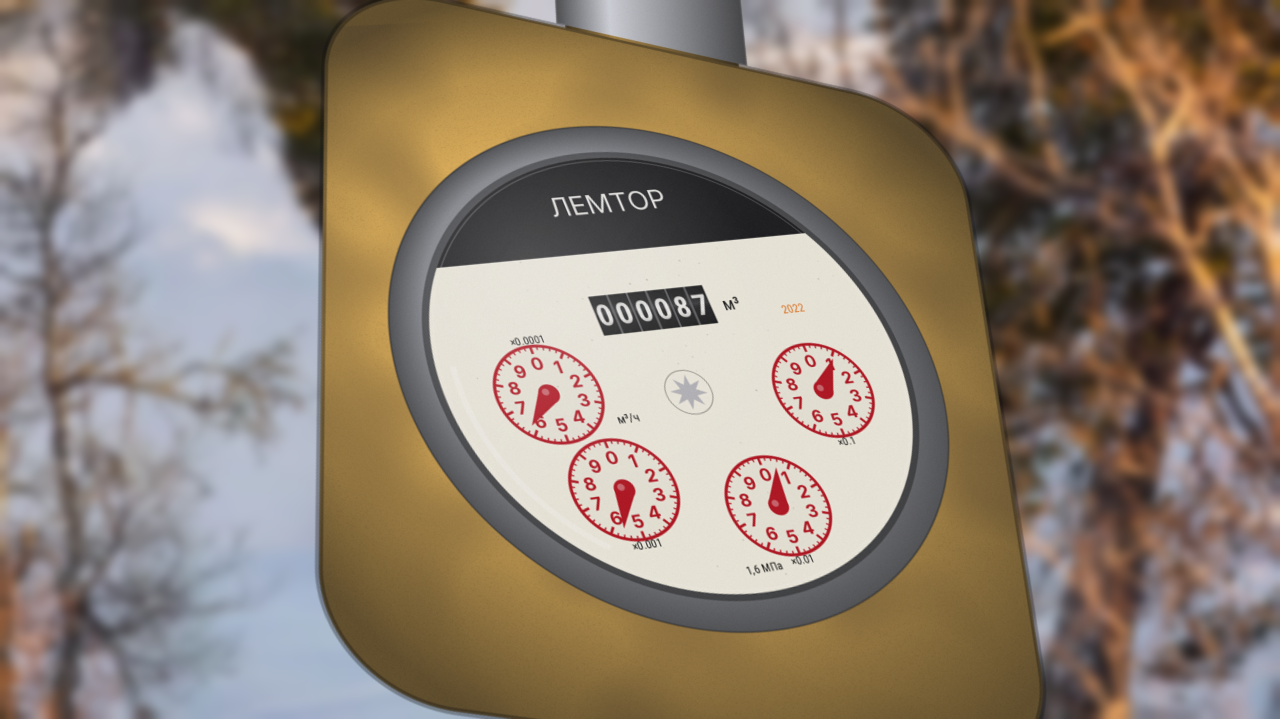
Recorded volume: 87.1056 m³
